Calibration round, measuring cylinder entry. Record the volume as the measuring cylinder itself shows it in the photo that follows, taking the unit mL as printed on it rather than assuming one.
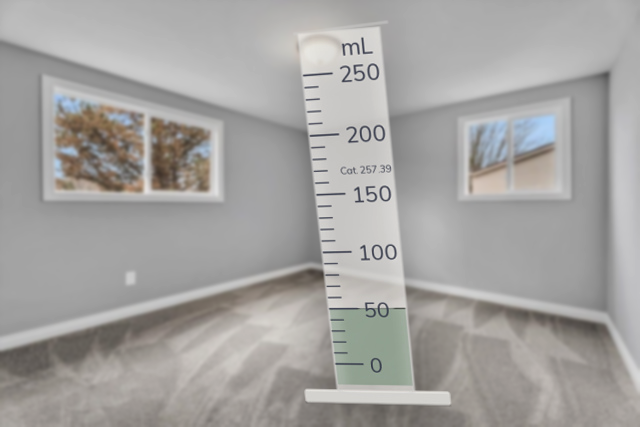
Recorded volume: 50 mL
